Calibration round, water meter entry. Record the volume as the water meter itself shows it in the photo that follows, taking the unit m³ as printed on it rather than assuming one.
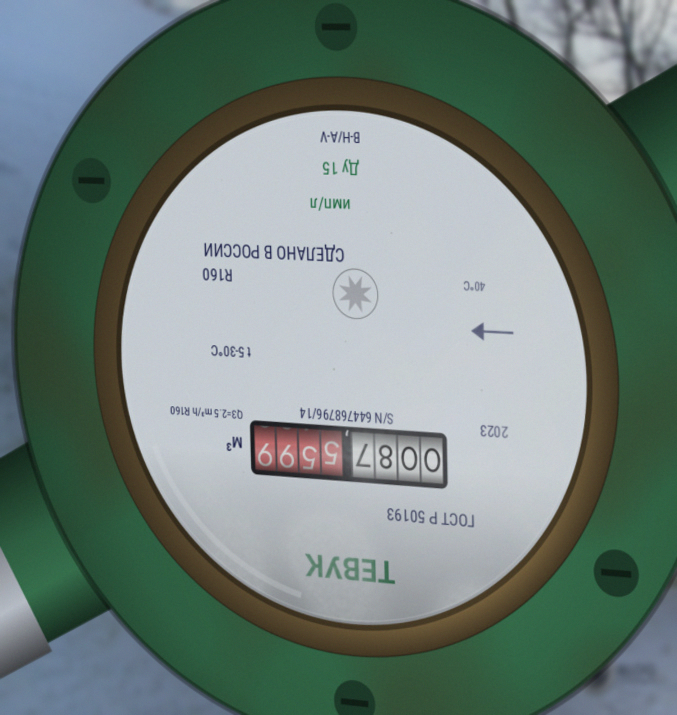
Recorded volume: 87.5599 m³
